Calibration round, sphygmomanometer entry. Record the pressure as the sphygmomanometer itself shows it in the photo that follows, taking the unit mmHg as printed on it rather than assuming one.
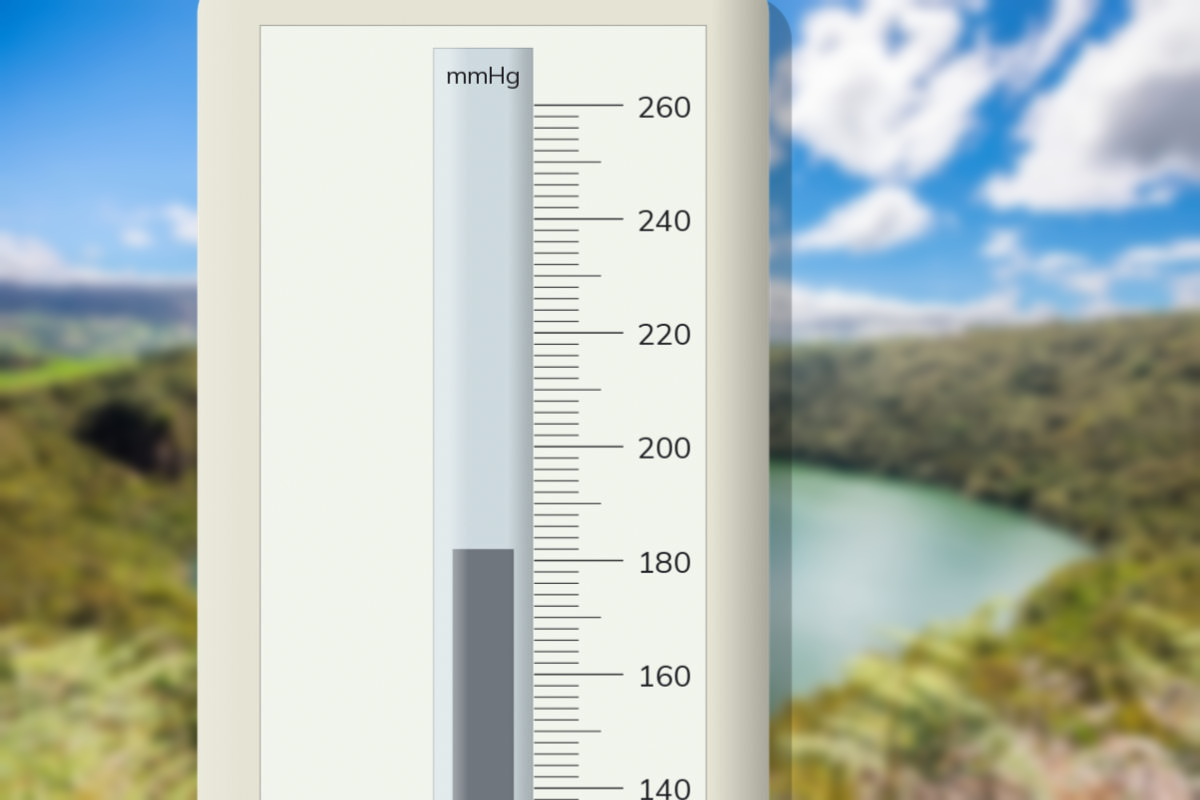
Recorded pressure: 182 mmHg
